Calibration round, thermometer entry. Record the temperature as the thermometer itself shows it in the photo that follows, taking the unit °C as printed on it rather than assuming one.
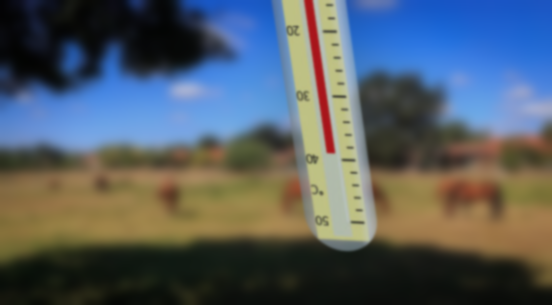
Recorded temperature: 39 °C
